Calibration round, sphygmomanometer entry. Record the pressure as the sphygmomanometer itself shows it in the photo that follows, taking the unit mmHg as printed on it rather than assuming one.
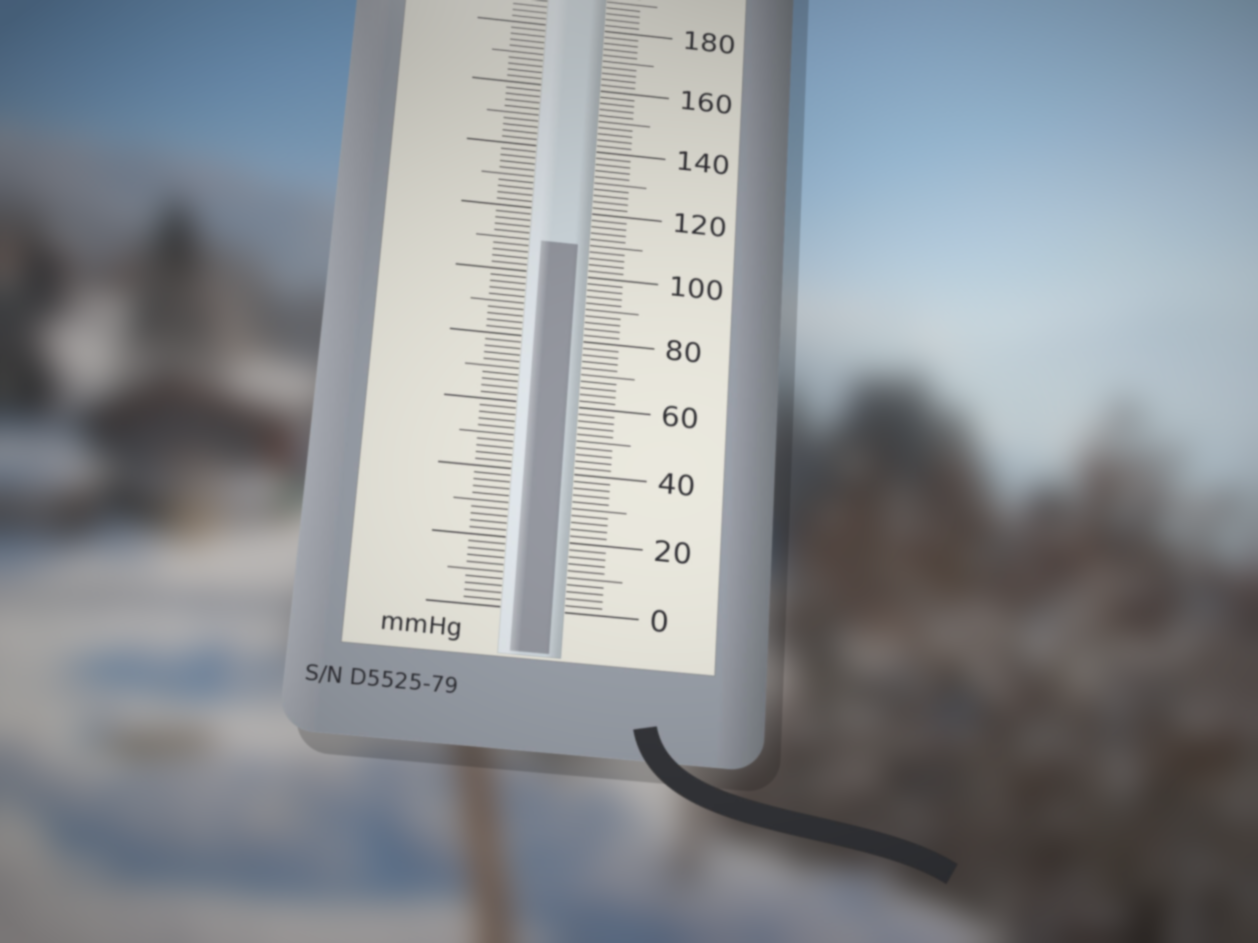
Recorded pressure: 110 mmHg
